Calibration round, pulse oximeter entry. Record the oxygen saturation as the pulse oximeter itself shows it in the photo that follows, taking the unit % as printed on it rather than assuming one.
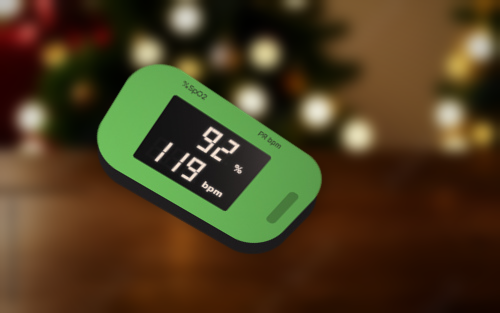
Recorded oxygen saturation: 92 %
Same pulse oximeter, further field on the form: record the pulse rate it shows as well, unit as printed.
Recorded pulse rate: 119 bpm
